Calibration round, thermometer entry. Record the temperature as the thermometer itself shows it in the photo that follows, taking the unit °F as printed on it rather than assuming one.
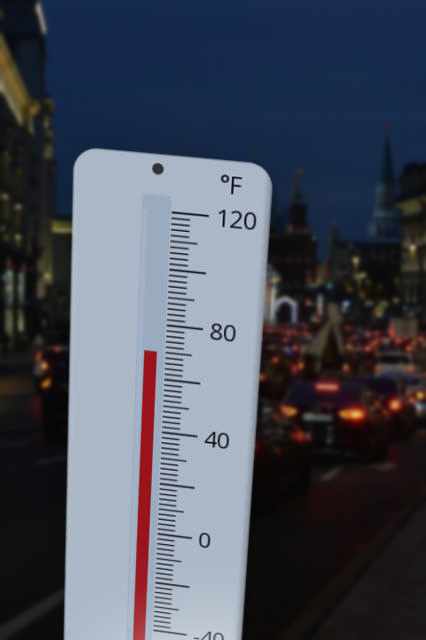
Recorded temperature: 70 °F
